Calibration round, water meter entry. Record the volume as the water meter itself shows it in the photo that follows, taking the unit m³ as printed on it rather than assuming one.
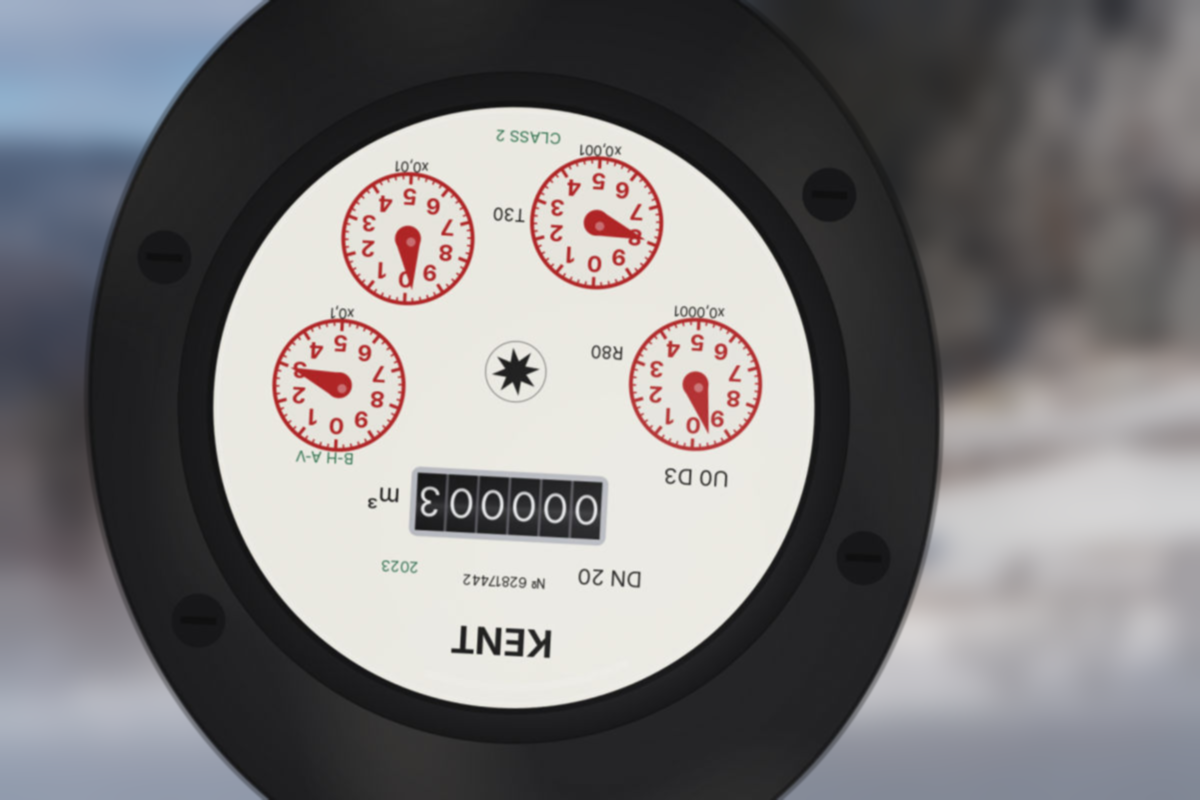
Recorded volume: 3.2979 m³
